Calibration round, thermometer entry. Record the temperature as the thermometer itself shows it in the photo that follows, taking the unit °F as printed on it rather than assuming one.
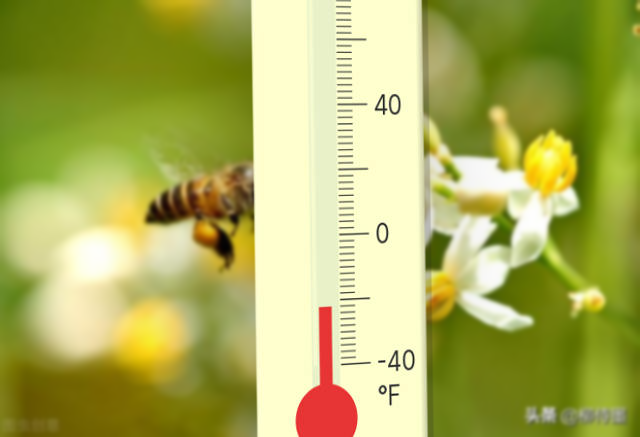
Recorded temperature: -22 °F
